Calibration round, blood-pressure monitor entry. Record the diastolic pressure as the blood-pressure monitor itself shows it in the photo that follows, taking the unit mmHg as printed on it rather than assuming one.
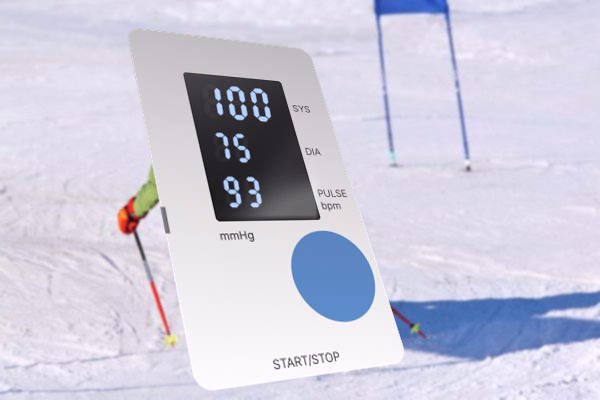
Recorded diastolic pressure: 75 mmHg
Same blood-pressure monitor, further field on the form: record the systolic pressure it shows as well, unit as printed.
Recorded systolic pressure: 100 mmHg
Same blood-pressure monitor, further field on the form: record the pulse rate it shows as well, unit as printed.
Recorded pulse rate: 93 bpm
